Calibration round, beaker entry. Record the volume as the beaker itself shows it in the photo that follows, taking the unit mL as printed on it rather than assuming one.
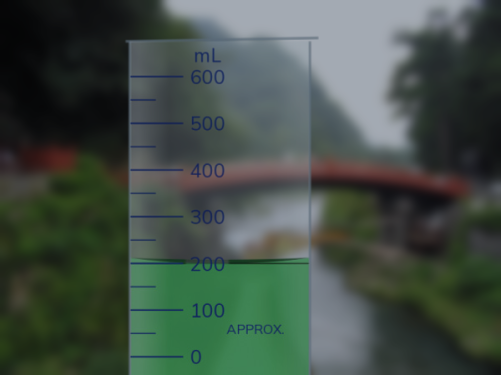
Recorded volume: 200 mL
